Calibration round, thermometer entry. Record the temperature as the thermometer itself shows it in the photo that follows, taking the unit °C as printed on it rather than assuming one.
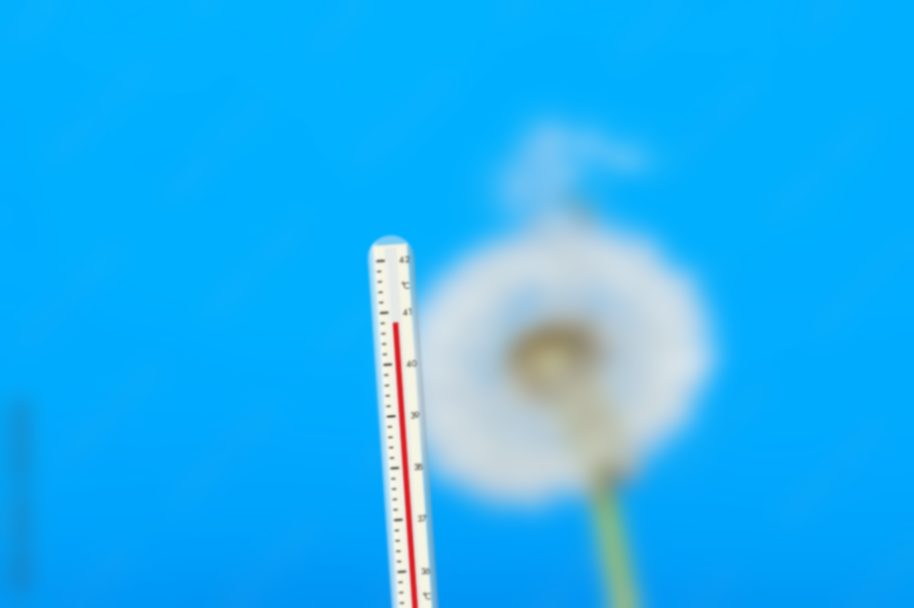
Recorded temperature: 40.8 °C
